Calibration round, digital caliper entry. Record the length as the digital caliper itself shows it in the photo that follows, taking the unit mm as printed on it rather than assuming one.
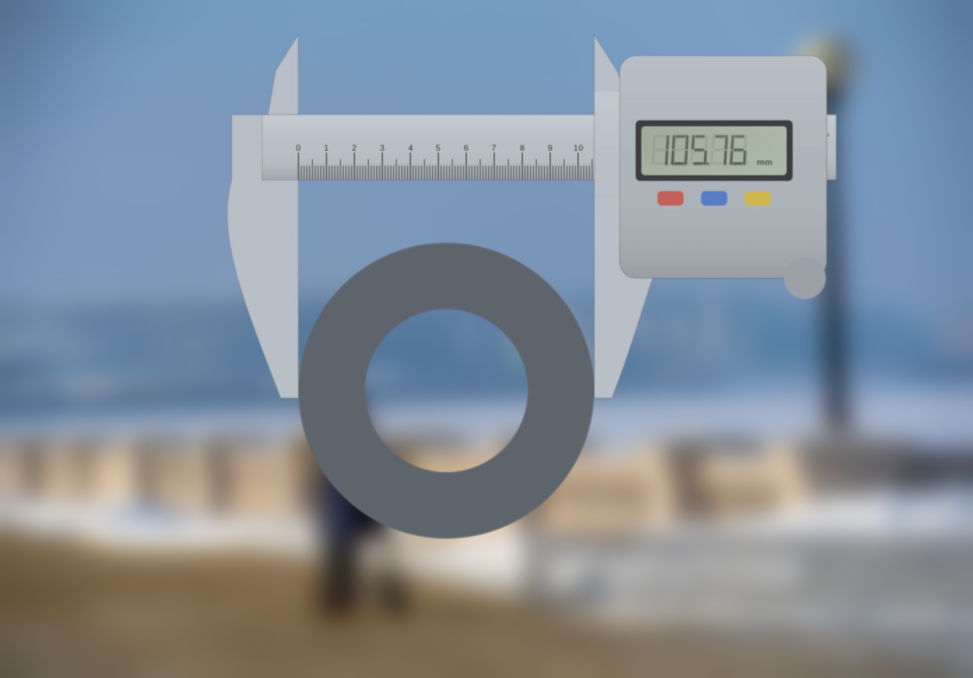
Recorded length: 105.76 mm
